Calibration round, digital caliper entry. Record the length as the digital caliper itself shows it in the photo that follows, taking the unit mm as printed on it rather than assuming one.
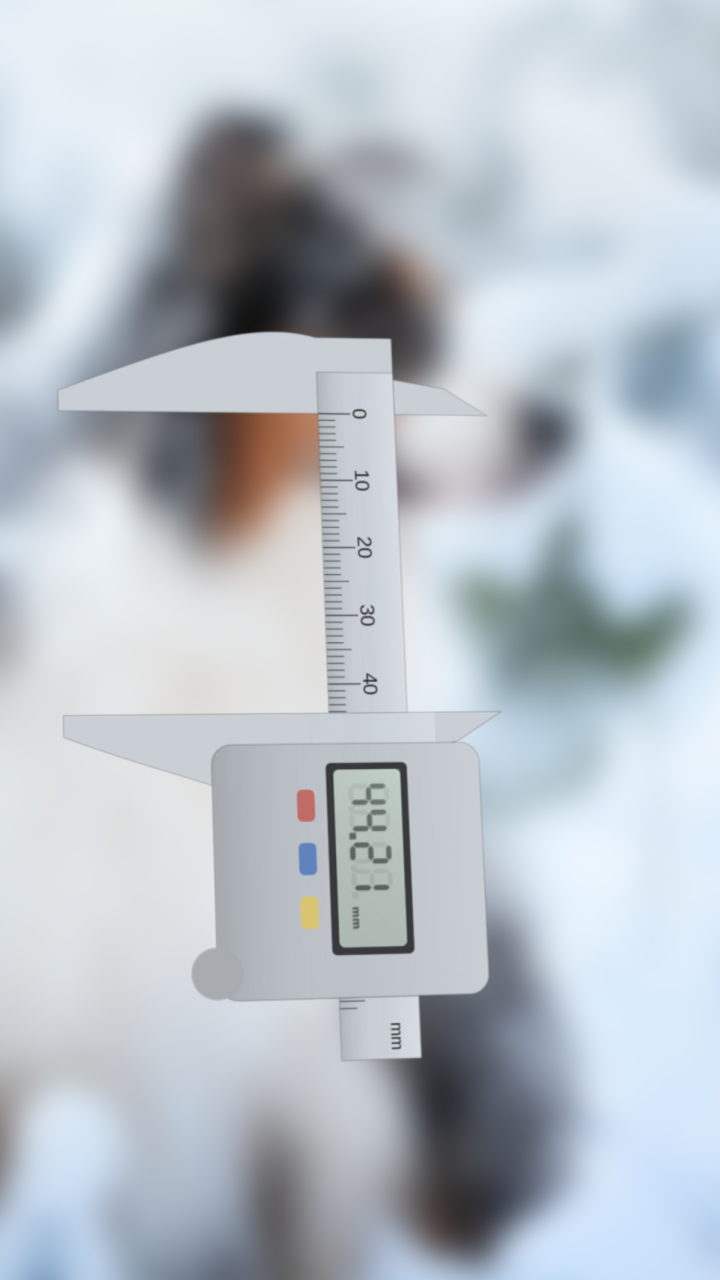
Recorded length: 44.21 mm
